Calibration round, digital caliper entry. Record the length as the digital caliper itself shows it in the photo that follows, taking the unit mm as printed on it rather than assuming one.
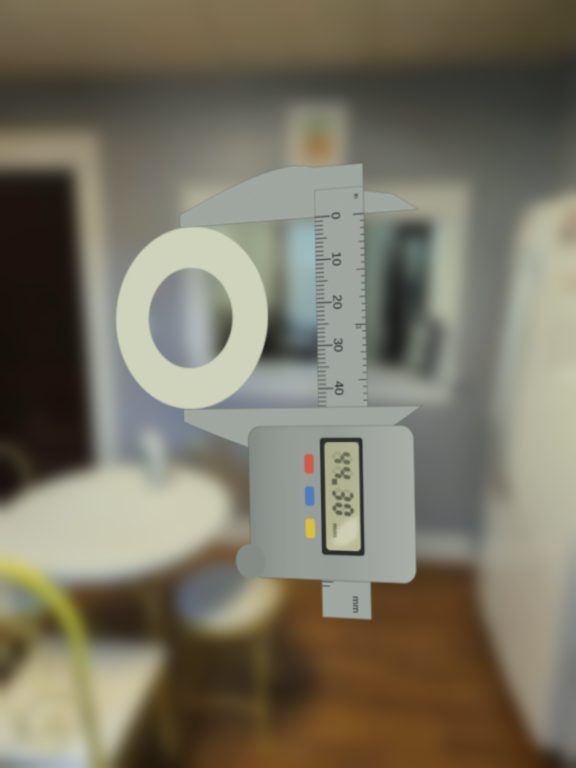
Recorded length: 44.30 mm
